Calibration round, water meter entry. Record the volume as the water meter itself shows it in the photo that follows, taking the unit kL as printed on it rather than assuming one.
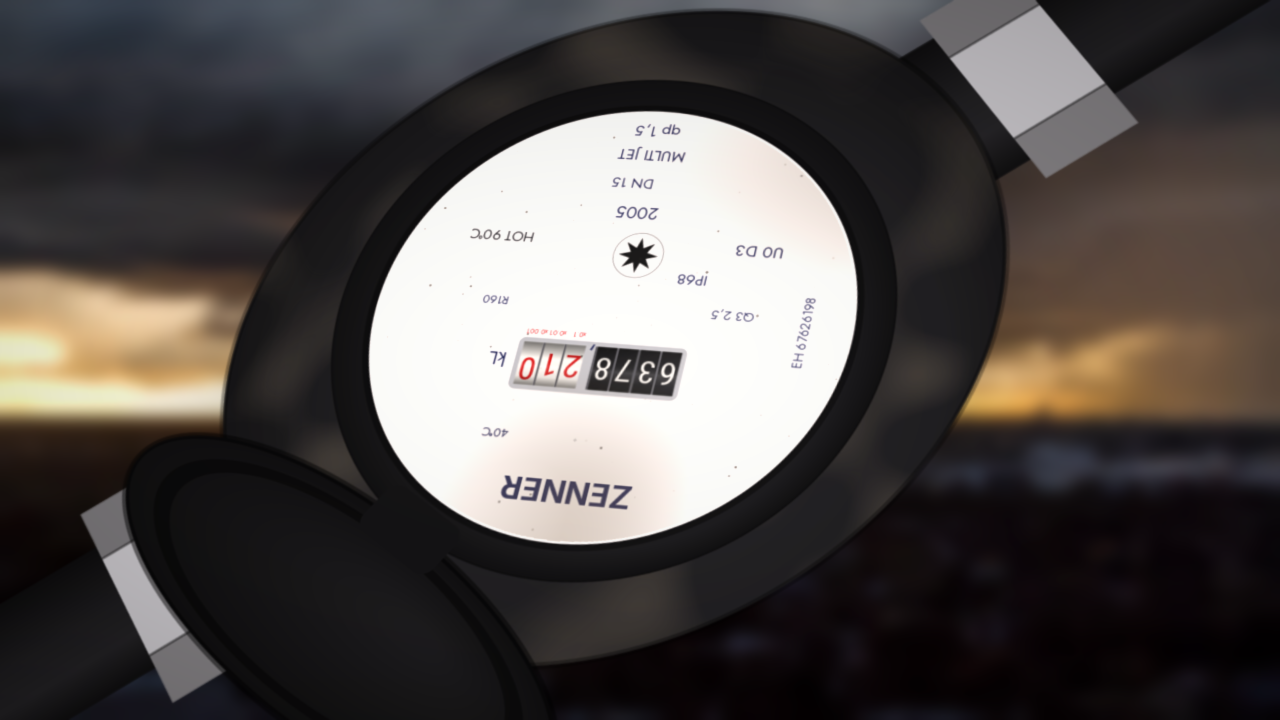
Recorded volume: 6378.210 kL
